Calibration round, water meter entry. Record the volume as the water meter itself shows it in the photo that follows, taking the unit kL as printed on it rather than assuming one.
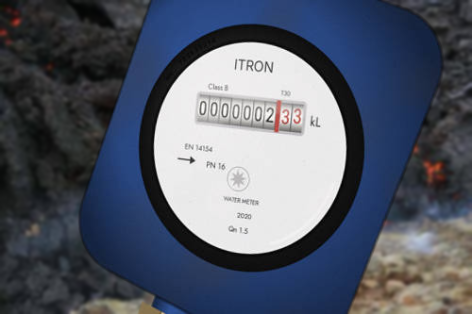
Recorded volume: 2.33 kL
